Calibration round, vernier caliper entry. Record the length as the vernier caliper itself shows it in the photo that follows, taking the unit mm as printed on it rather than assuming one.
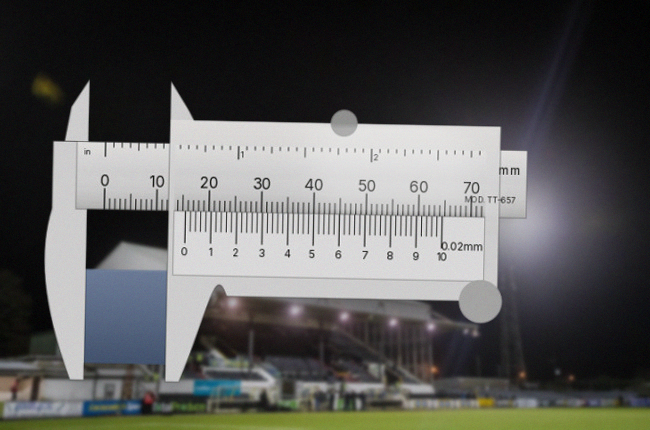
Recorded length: 15.5 mm
